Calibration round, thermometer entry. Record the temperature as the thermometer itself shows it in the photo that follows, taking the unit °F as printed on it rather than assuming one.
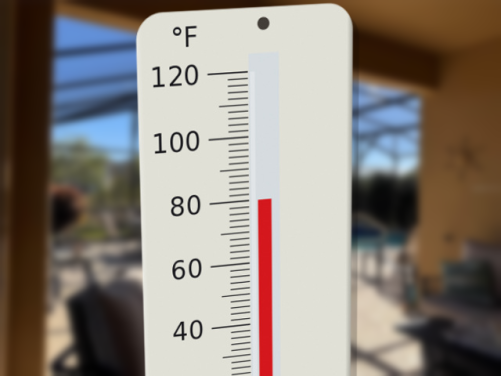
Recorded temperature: 80 °F
